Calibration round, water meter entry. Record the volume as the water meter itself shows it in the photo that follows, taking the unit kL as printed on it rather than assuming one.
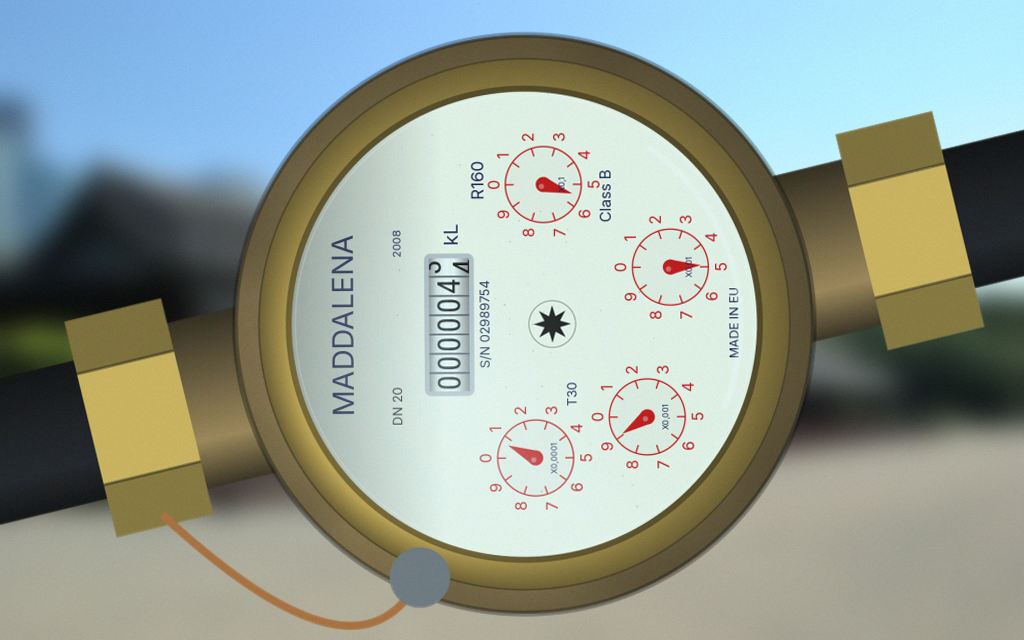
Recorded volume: 43.5490 kL
